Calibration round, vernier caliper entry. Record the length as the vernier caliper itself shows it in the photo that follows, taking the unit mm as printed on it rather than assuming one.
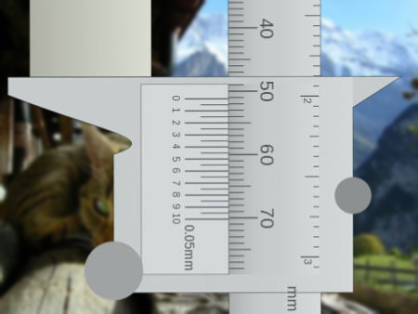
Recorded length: 51.2 mm
